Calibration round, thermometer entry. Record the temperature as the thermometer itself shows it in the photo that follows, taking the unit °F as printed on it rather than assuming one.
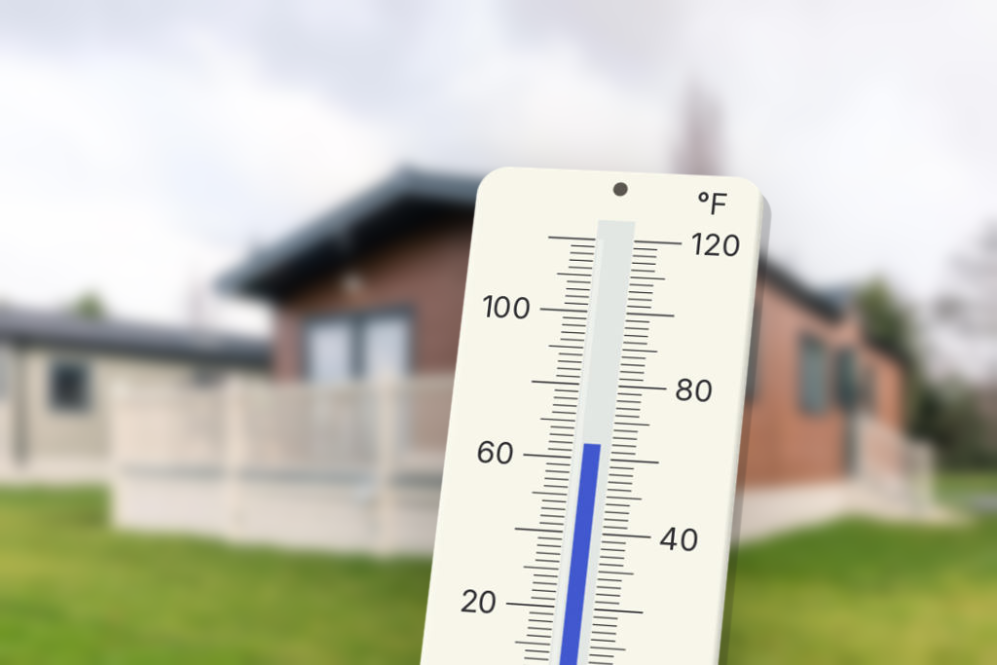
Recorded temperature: 64 °F
